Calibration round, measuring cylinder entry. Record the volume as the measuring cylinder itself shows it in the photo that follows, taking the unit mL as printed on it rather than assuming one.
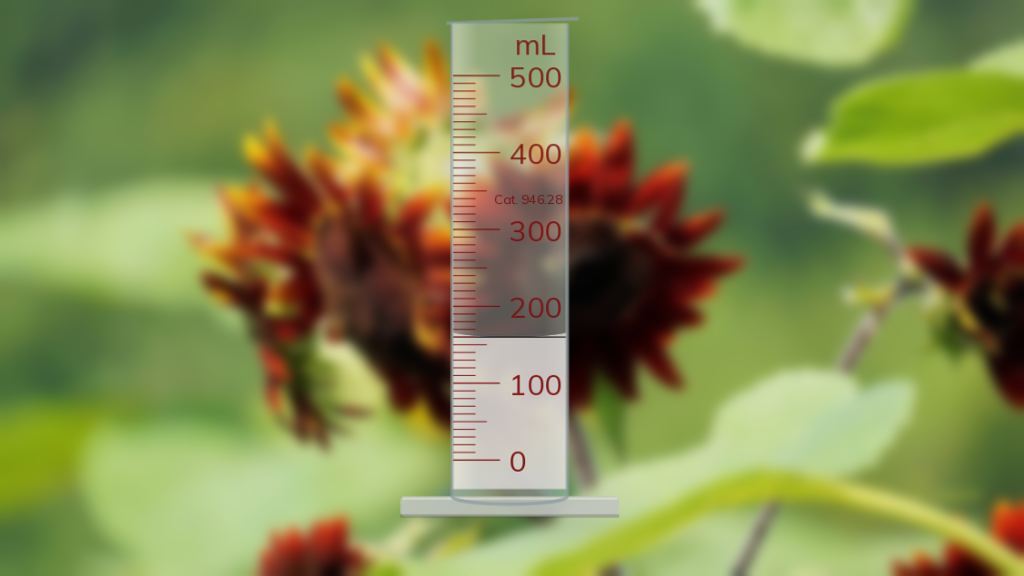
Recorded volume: 160 mL
